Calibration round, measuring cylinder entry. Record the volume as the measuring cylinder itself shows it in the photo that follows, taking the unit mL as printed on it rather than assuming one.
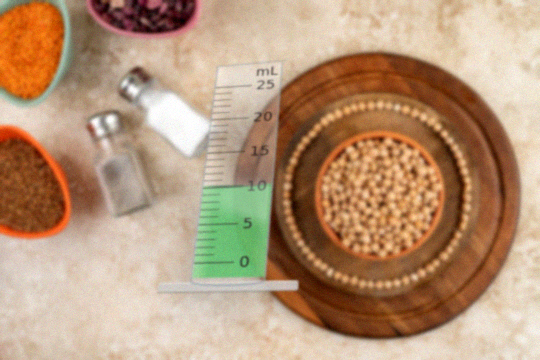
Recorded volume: 10 mL
